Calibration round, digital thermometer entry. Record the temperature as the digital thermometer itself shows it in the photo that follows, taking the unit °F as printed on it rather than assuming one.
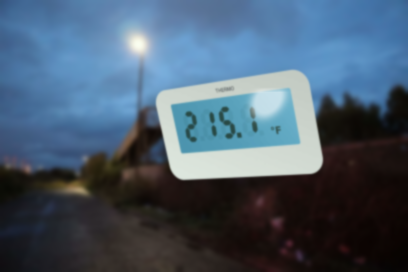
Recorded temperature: 215.1 °F
